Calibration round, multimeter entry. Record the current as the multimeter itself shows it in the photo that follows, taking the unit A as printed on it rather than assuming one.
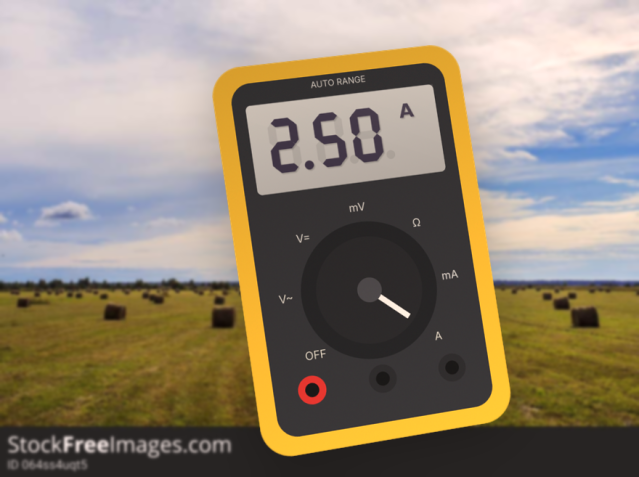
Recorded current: 2.50 A
